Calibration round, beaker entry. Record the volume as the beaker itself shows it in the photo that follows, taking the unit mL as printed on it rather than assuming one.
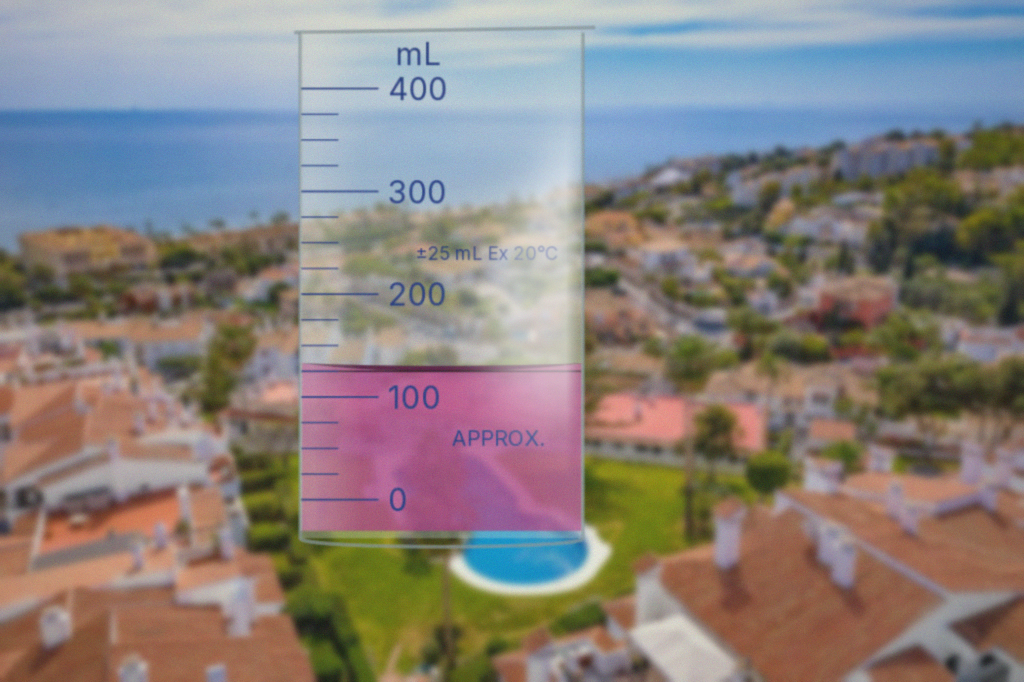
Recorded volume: 125 mL
